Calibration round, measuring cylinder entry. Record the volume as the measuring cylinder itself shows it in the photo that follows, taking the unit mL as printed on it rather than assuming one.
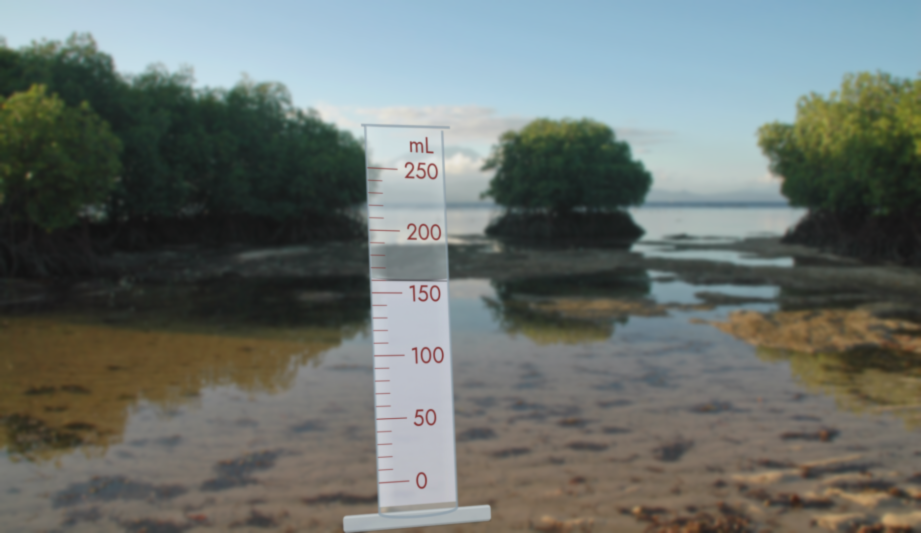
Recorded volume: 160 mL
